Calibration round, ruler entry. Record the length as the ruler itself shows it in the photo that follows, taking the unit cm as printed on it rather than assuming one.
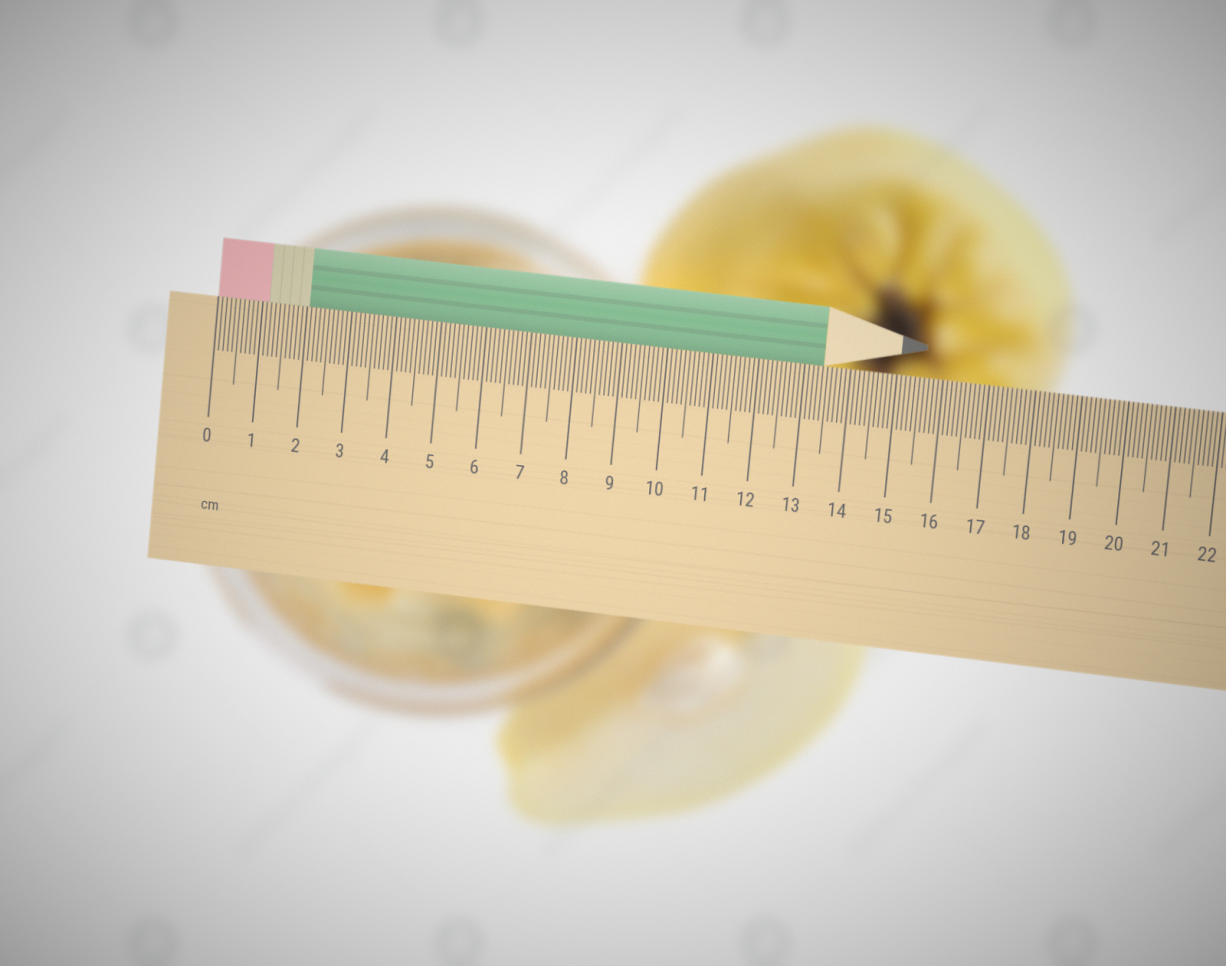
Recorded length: 15.6 cm
